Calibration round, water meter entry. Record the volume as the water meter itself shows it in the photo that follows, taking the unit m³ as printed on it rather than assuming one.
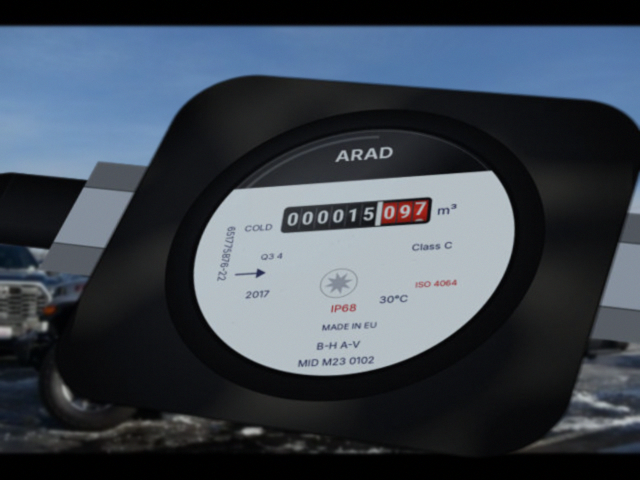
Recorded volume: 15.097 m³
